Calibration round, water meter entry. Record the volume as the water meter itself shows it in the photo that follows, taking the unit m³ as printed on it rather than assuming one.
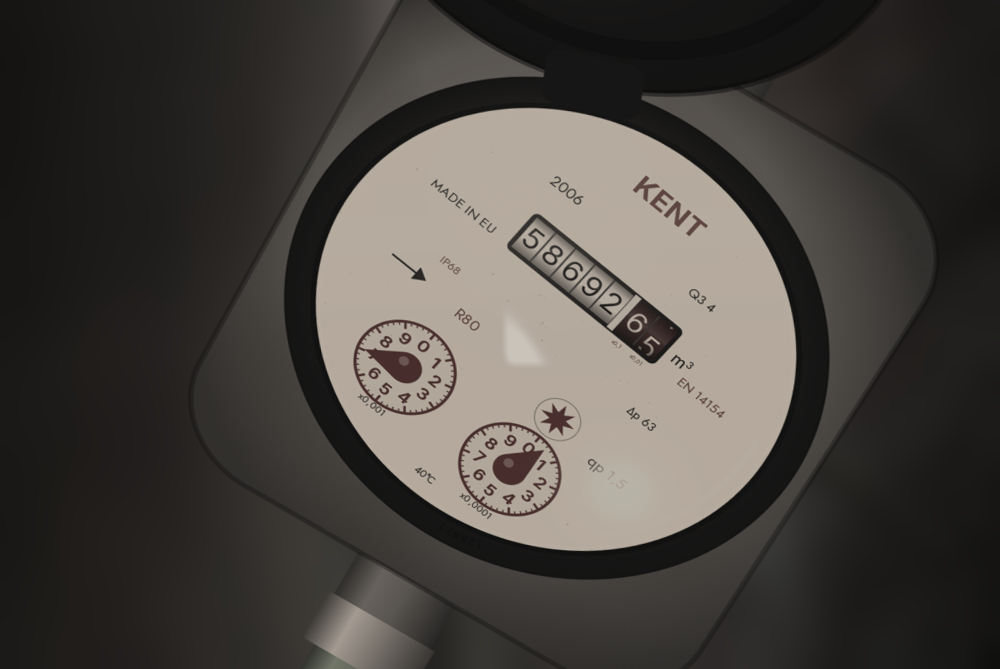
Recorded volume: 58692.6470 m³
